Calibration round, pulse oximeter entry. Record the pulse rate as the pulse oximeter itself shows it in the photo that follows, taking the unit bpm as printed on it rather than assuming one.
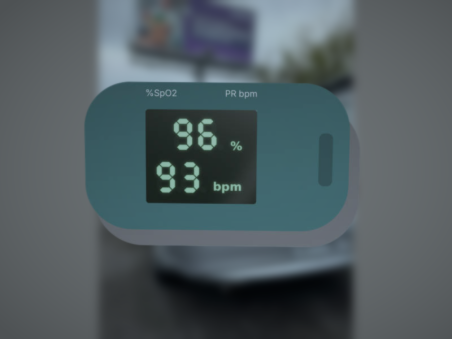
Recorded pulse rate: 93 bpm
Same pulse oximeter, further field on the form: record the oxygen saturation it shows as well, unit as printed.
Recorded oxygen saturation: 96 %
